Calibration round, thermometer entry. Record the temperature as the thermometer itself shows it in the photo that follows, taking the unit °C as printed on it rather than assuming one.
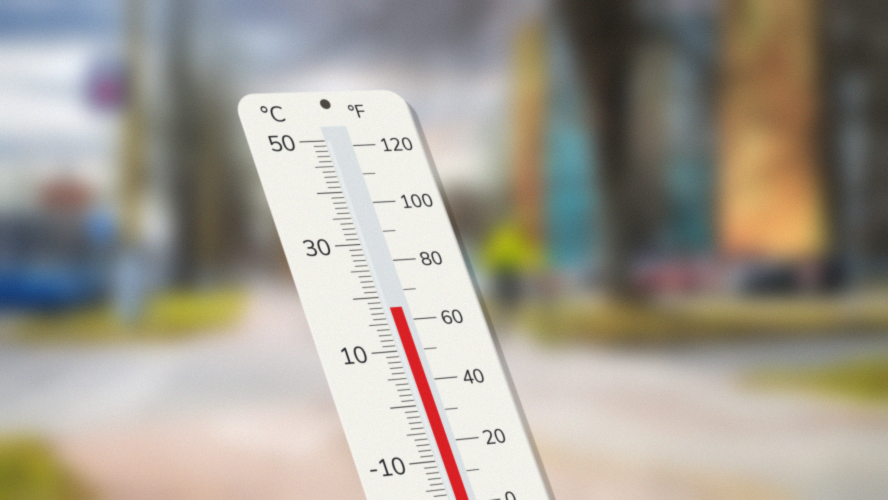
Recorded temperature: 18 °C
